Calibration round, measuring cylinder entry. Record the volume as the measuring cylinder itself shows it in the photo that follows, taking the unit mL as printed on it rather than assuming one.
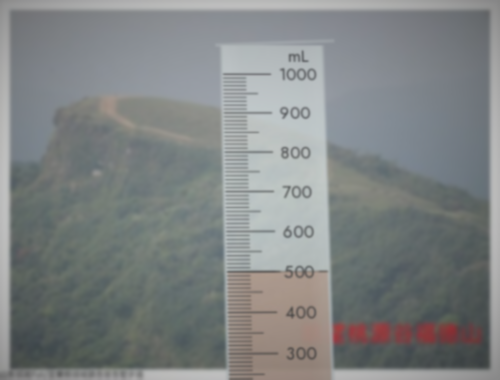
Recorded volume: 500 mL
